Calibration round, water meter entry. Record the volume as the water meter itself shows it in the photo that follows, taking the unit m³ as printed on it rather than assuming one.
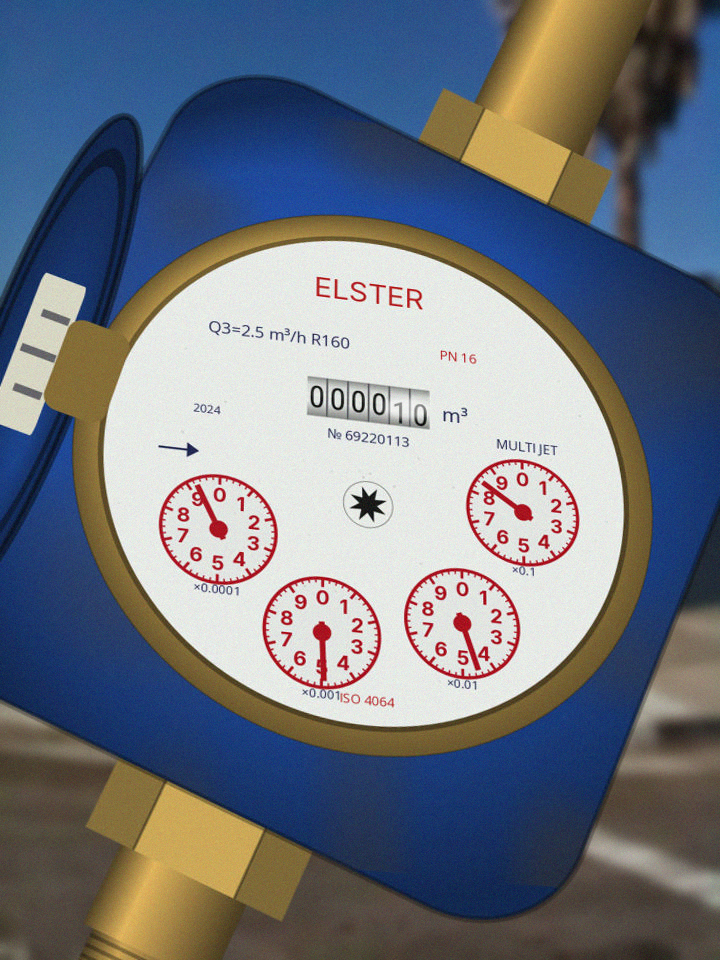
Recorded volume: 9.8449 m³
